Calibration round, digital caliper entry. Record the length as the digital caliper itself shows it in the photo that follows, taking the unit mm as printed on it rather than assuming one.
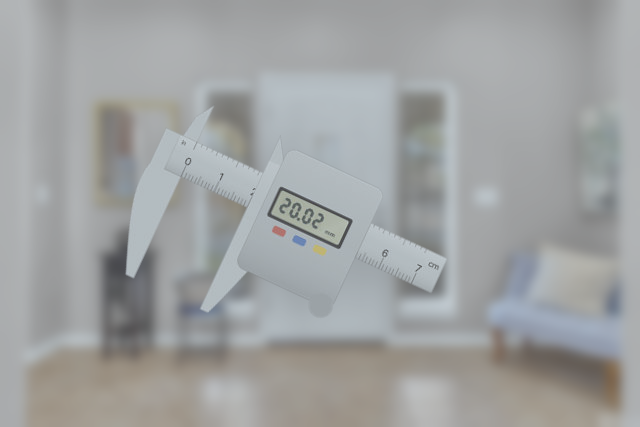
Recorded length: 20.02 mm
